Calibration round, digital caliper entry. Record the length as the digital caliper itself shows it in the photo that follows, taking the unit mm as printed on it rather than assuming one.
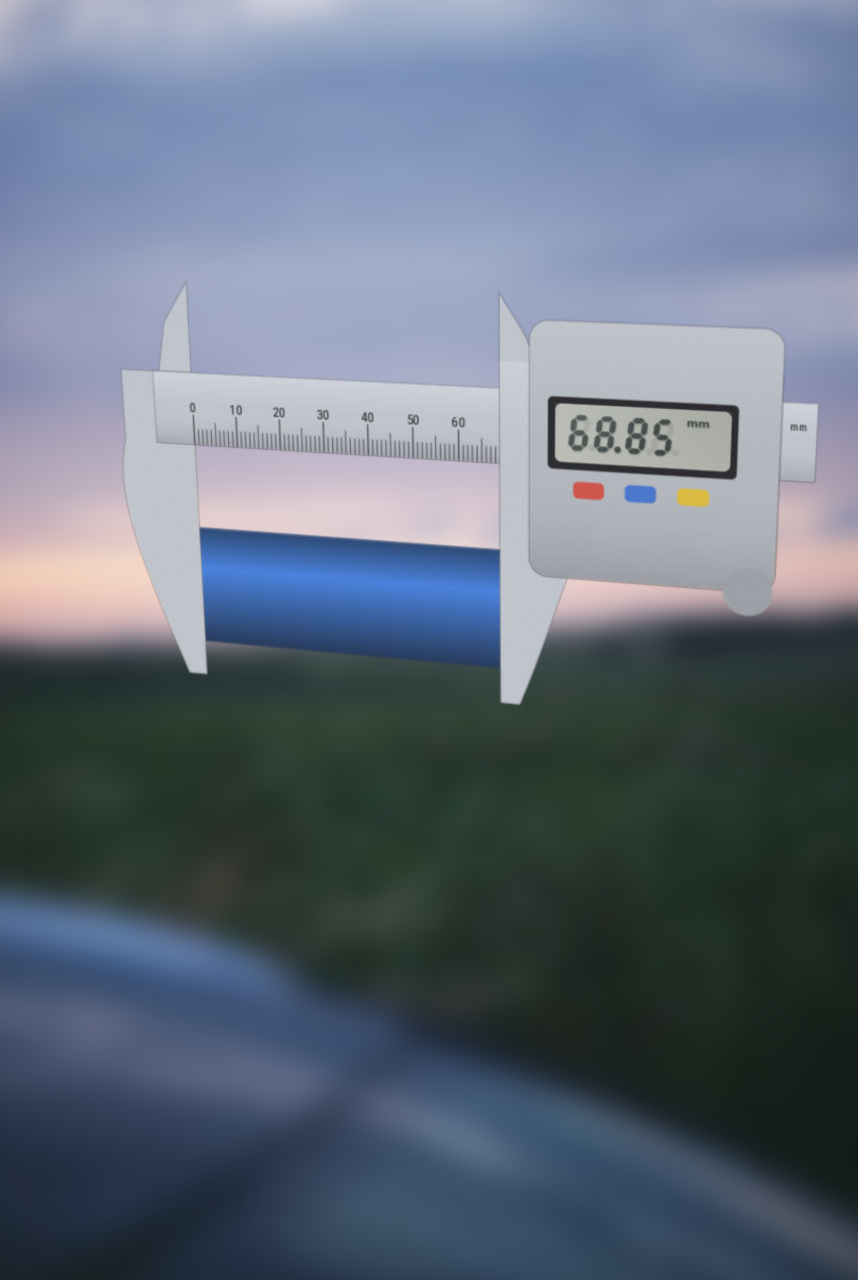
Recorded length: 68.85 mm
